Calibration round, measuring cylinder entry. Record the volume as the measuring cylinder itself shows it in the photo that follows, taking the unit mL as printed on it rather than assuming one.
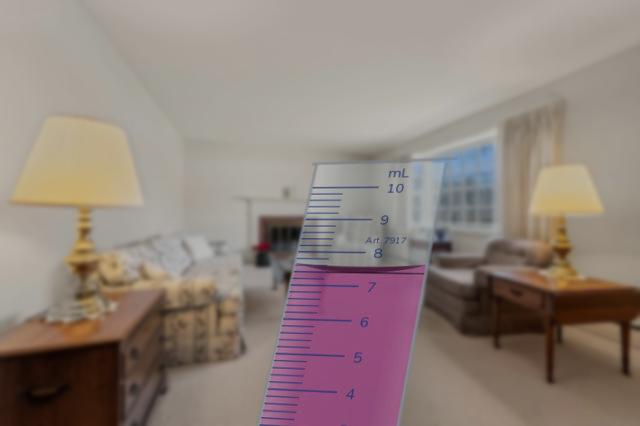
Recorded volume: 7.4 mL
